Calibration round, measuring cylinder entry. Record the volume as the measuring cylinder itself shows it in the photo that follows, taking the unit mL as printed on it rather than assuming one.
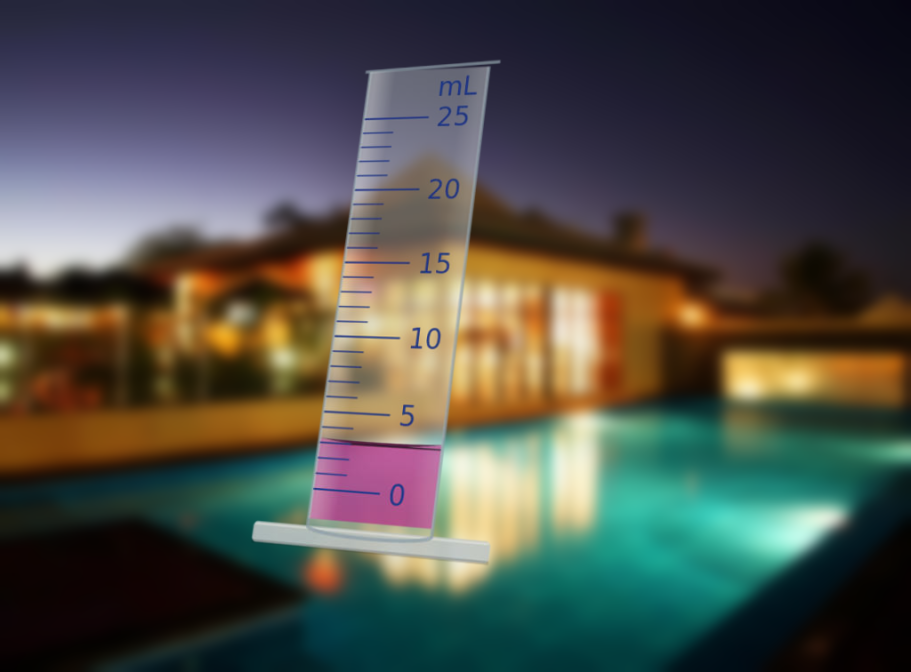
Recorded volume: 3 mL
